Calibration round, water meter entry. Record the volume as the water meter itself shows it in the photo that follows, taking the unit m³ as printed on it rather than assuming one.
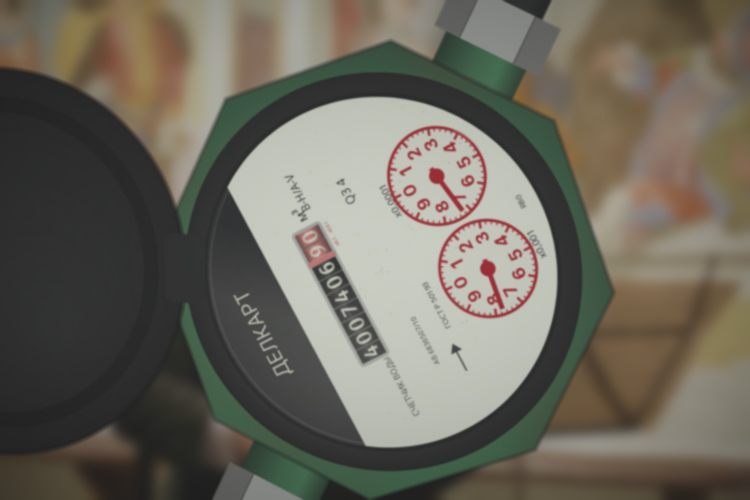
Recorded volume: 4007406.9077 m³
